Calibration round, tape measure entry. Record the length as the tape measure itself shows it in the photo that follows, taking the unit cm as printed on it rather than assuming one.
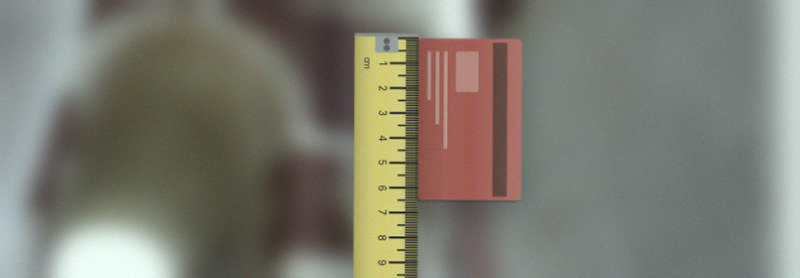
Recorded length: 6.5 cm
